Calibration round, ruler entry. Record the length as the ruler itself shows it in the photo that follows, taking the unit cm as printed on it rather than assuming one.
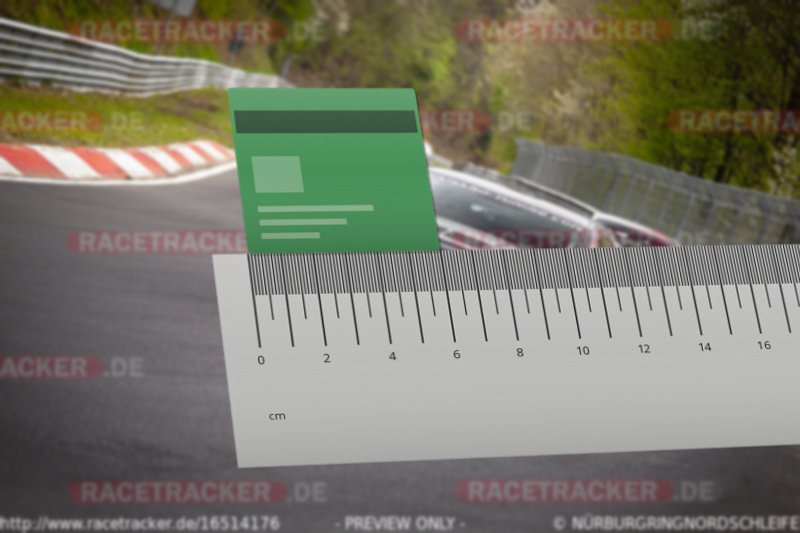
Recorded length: 6 cm
